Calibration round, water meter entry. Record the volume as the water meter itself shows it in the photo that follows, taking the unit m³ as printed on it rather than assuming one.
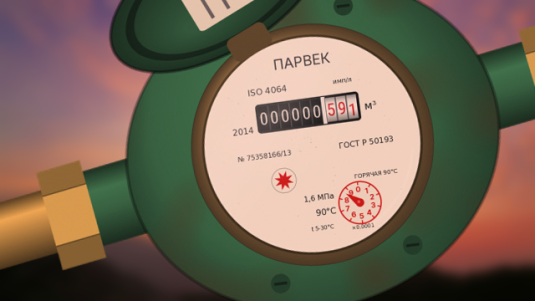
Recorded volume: 0.5908 m³
